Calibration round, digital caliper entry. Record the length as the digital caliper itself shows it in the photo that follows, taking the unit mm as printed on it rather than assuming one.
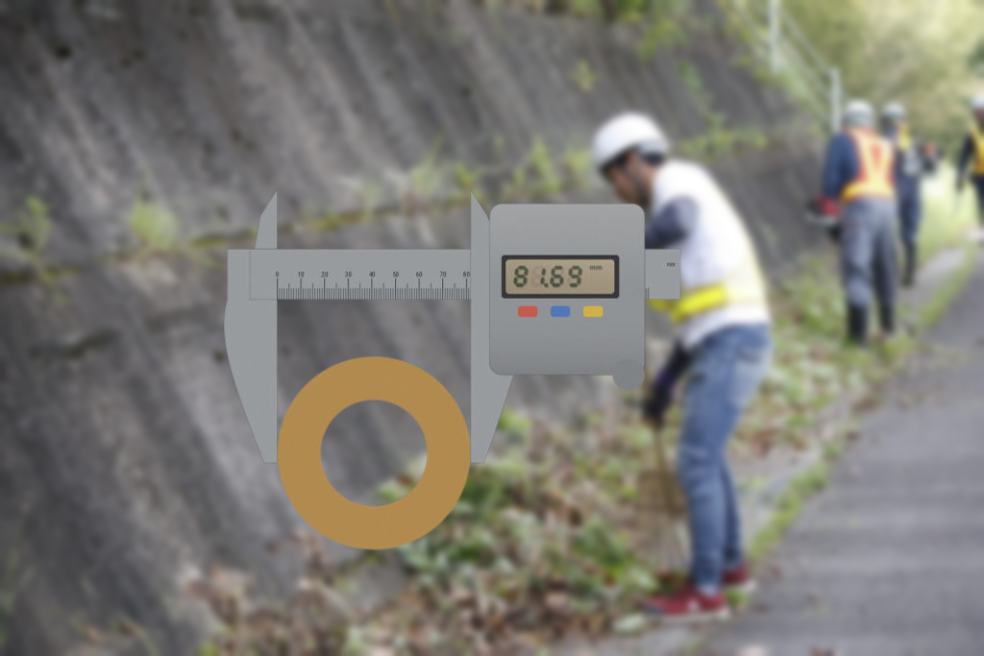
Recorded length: 81.69 mm
